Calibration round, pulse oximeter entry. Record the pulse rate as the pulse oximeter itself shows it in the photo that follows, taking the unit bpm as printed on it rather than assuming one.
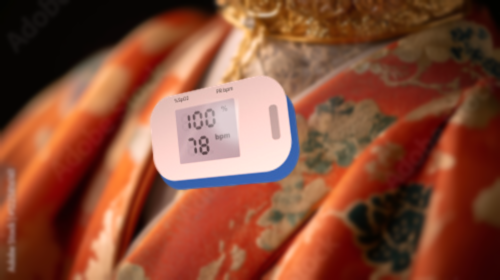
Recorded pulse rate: 78 bpm
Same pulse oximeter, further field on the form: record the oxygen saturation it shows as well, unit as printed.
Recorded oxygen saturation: 100 %
